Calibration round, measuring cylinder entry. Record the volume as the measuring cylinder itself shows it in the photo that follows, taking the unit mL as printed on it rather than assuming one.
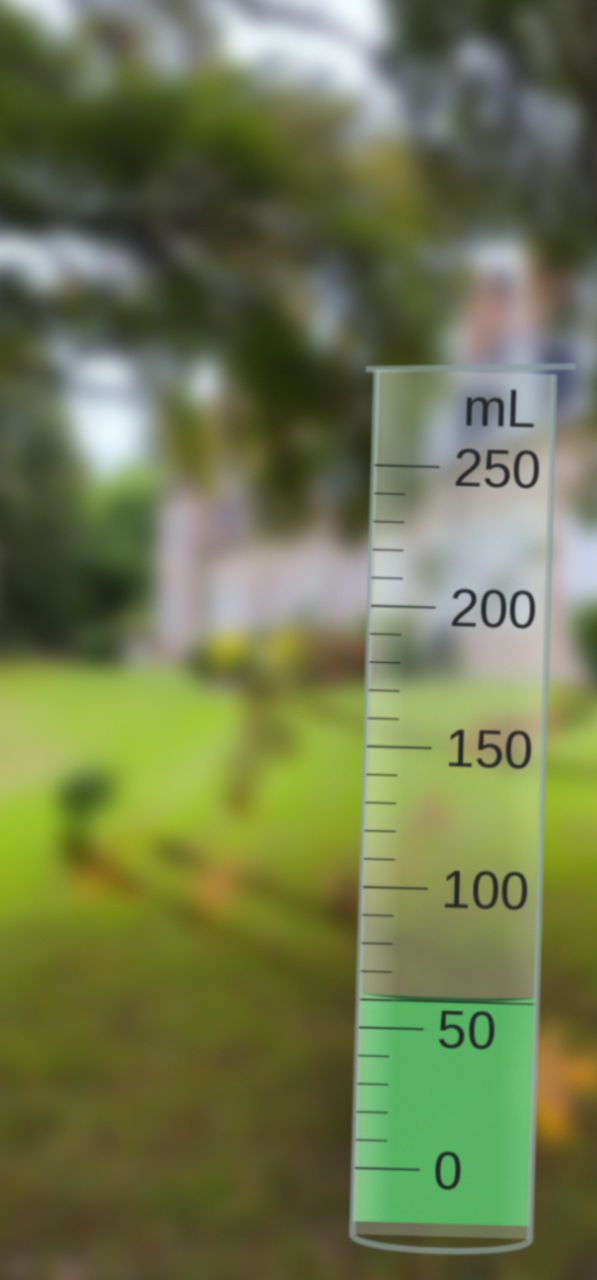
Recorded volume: 60 mL
